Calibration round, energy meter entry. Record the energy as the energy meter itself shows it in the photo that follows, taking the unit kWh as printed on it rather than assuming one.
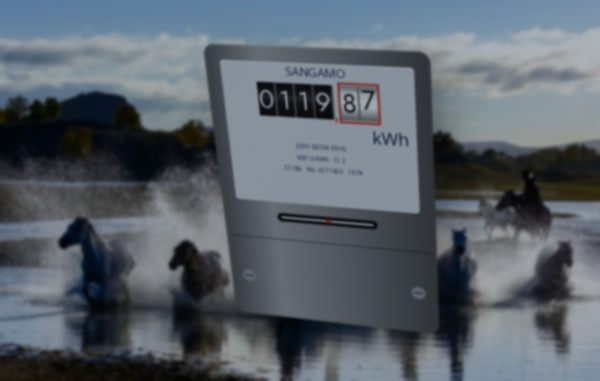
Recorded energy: 119.87 kWh
